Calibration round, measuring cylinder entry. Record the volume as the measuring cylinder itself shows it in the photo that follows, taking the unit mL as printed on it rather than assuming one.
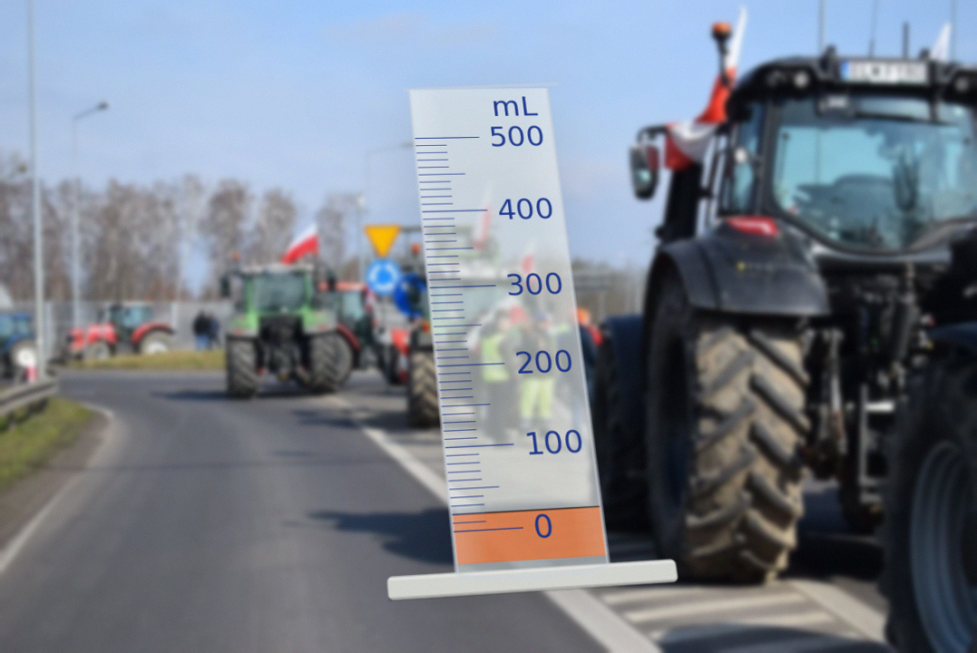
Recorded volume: 20 mL
